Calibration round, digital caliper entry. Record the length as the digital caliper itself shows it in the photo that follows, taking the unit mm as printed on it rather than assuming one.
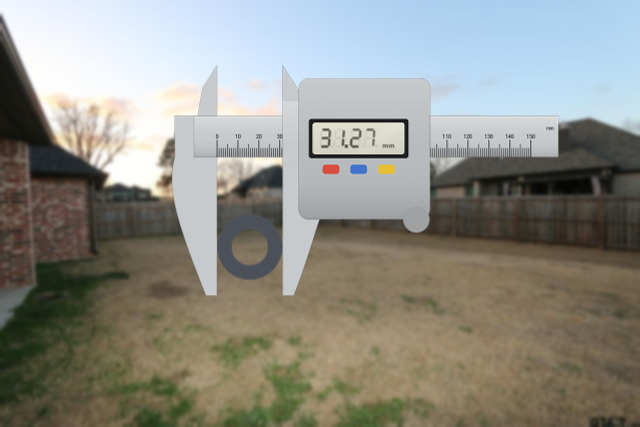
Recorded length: 31.27 mm
